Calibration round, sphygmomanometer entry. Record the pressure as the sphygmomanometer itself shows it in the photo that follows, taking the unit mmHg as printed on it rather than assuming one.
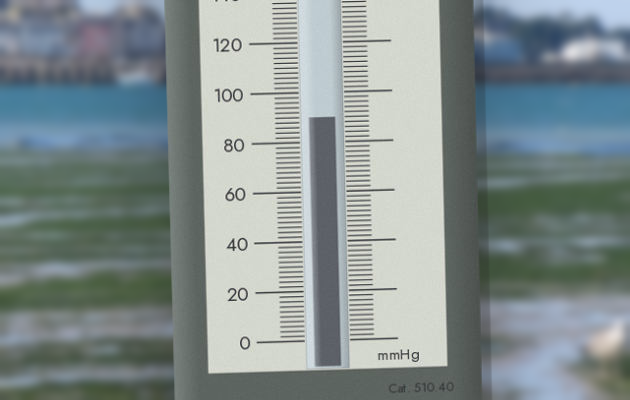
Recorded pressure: 90 mmHg
